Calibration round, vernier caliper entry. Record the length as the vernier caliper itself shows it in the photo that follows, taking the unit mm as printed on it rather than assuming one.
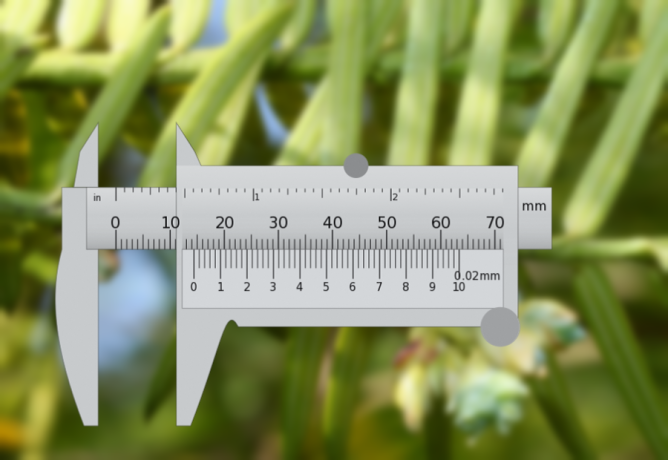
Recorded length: 14.4 mm
